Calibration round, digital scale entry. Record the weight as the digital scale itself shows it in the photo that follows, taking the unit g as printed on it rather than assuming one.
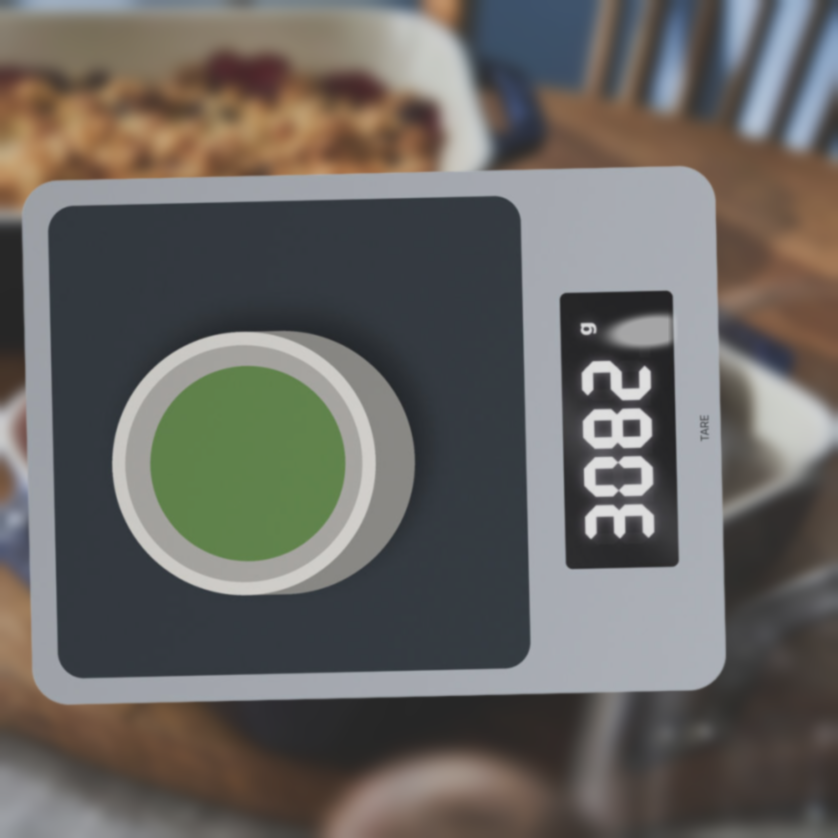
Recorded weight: 3082 g
